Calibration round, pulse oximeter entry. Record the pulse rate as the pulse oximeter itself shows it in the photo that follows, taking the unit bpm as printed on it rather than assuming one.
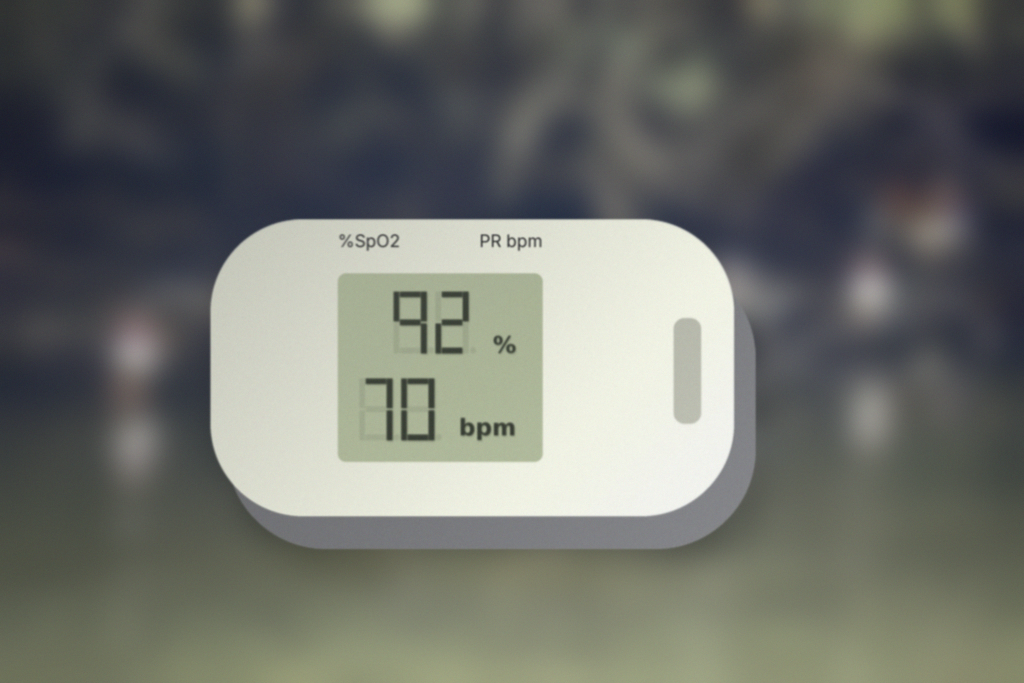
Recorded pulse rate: 70 bpm
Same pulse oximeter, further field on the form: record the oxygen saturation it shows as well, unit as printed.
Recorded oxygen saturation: 92 %
